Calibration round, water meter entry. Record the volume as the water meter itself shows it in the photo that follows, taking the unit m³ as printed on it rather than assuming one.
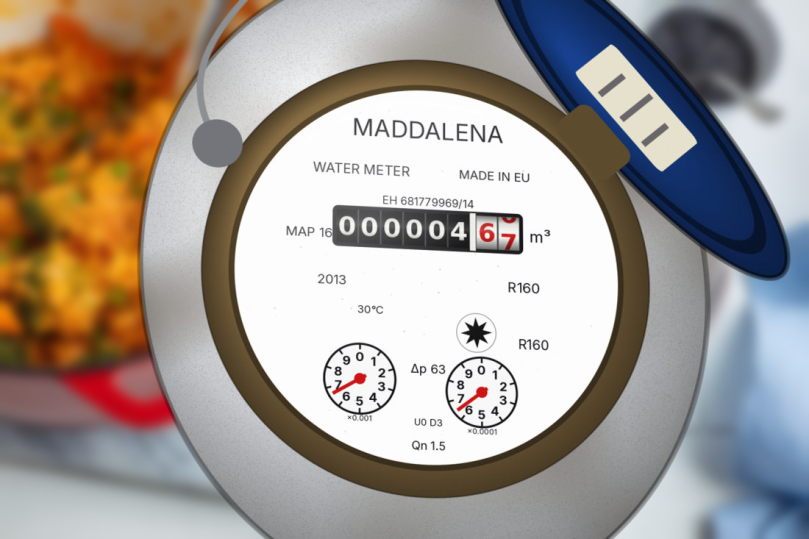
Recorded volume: 4.6666 m³
